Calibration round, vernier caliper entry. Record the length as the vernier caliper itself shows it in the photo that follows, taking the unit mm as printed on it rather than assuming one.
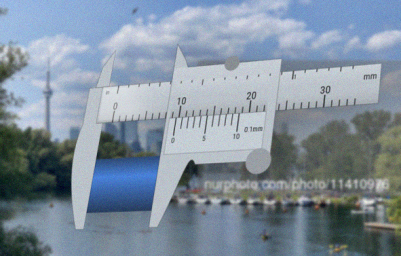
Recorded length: 9.6 mm
